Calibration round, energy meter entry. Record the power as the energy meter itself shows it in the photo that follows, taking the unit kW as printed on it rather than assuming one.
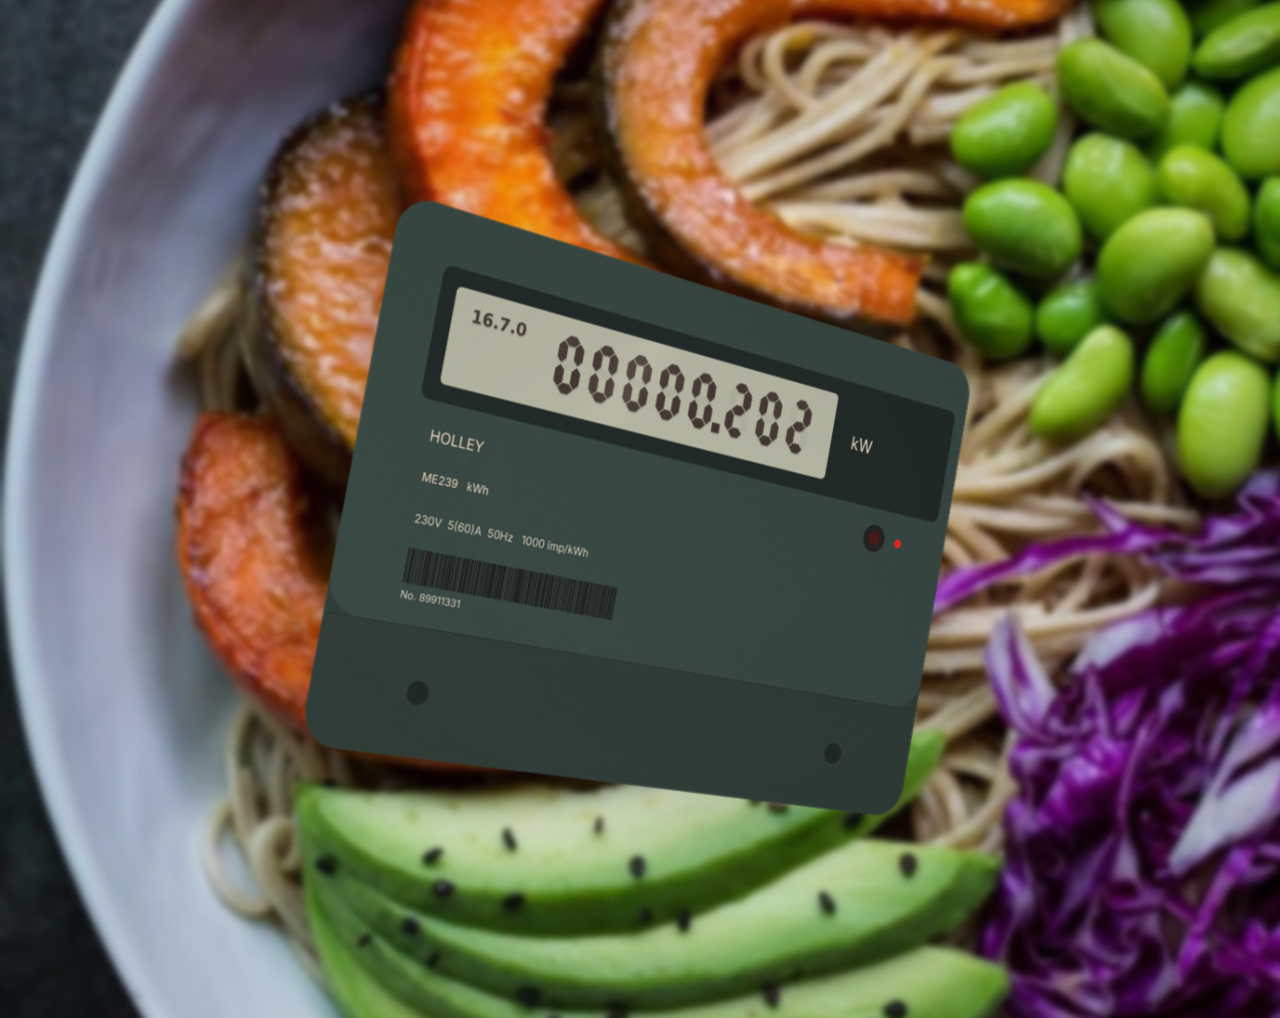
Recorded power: 0.202 kW
